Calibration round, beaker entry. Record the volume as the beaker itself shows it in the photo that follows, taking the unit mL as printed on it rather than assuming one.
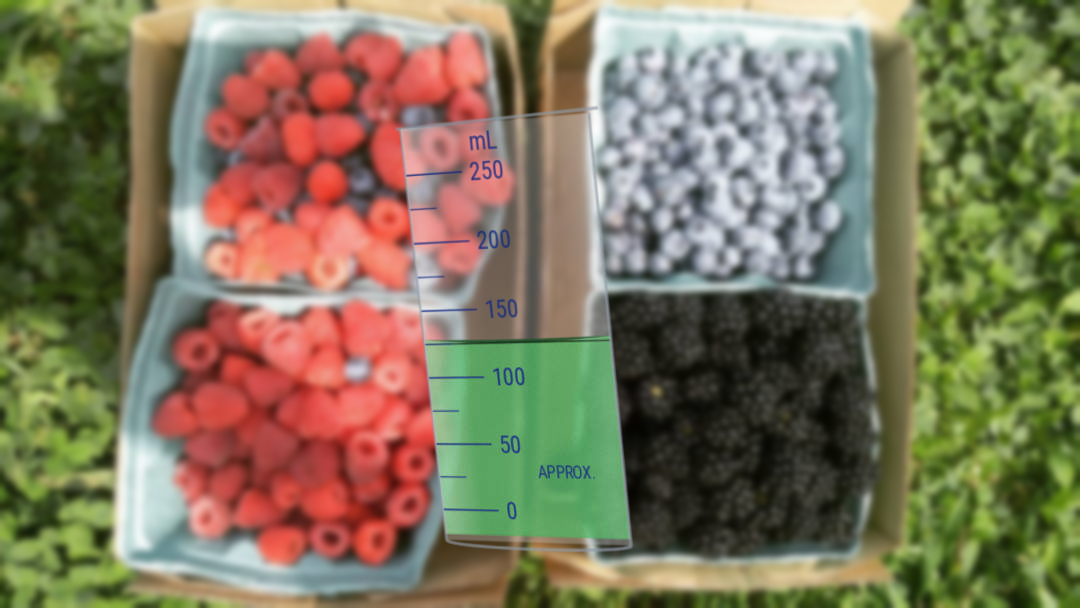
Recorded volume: 125 mL
